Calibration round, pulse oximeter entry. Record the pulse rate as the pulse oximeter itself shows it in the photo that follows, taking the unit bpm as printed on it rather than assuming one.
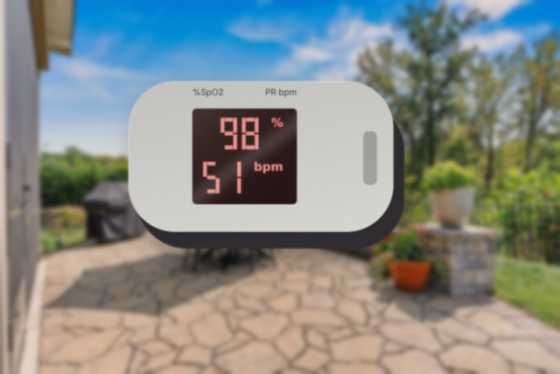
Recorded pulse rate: 51 bpm
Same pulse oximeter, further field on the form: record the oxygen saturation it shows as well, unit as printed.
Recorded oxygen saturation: 98 %
